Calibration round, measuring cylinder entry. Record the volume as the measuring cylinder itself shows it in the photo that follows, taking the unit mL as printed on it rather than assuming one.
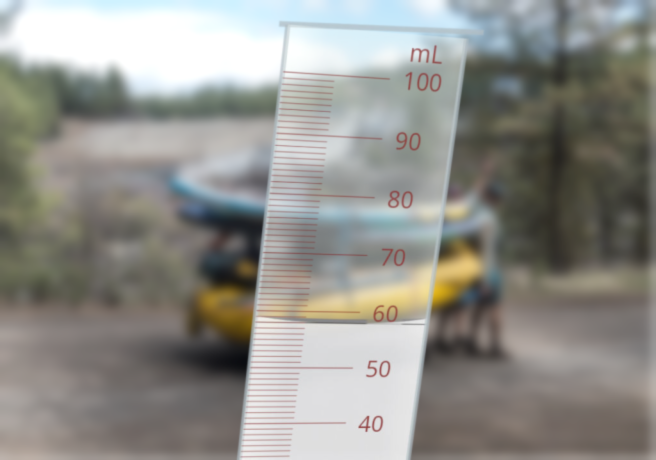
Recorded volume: 58 mL
